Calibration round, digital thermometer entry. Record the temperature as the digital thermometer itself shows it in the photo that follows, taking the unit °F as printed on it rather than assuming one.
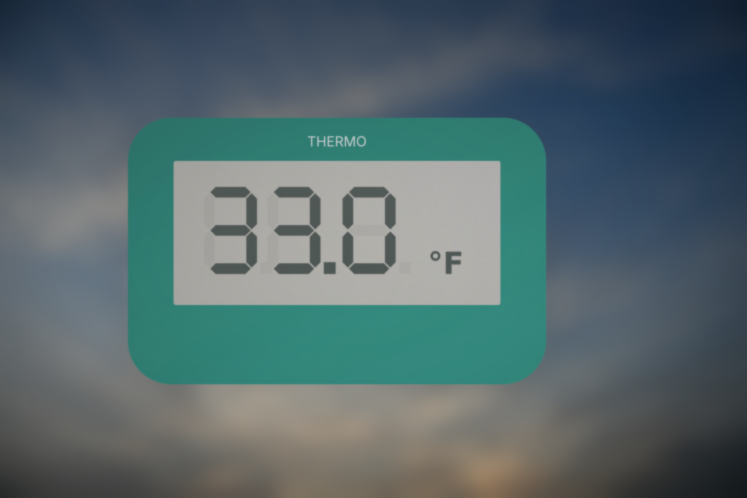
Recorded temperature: 33.0 °F
